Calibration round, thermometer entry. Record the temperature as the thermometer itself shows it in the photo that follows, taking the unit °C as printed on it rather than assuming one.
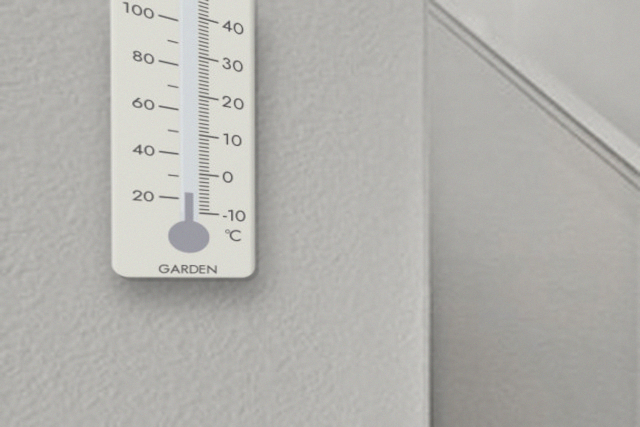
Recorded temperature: -5 °C
